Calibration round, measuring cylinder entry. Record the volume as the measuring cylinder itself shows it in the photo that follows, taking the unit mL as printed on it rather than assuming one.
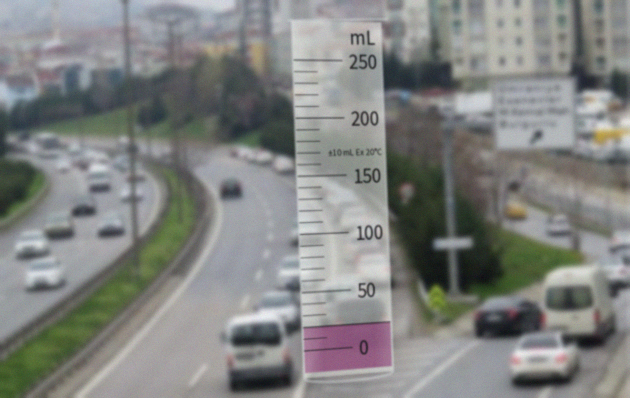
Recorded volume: 20 mL
